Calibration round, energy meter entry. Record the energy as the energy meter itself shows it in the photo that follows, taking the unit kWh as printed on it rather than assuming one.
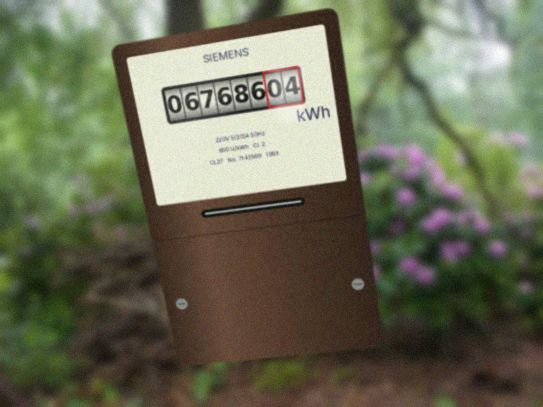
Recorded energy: 67686.04 kWh
